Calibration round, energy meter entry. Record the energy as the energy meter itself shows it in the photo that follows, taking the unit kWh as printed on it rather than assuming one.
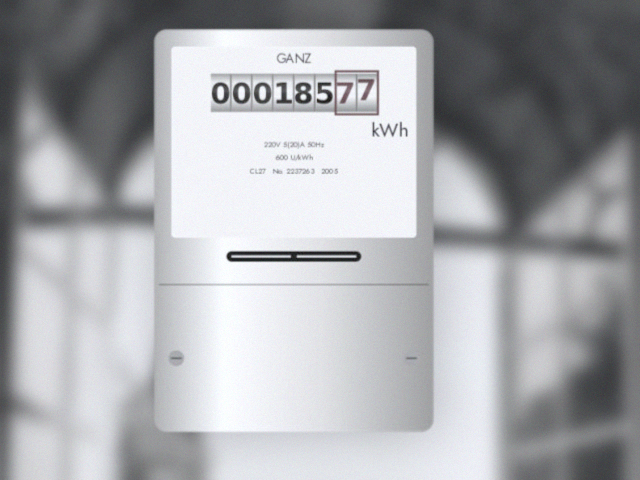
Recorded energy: 185.77 kWh
